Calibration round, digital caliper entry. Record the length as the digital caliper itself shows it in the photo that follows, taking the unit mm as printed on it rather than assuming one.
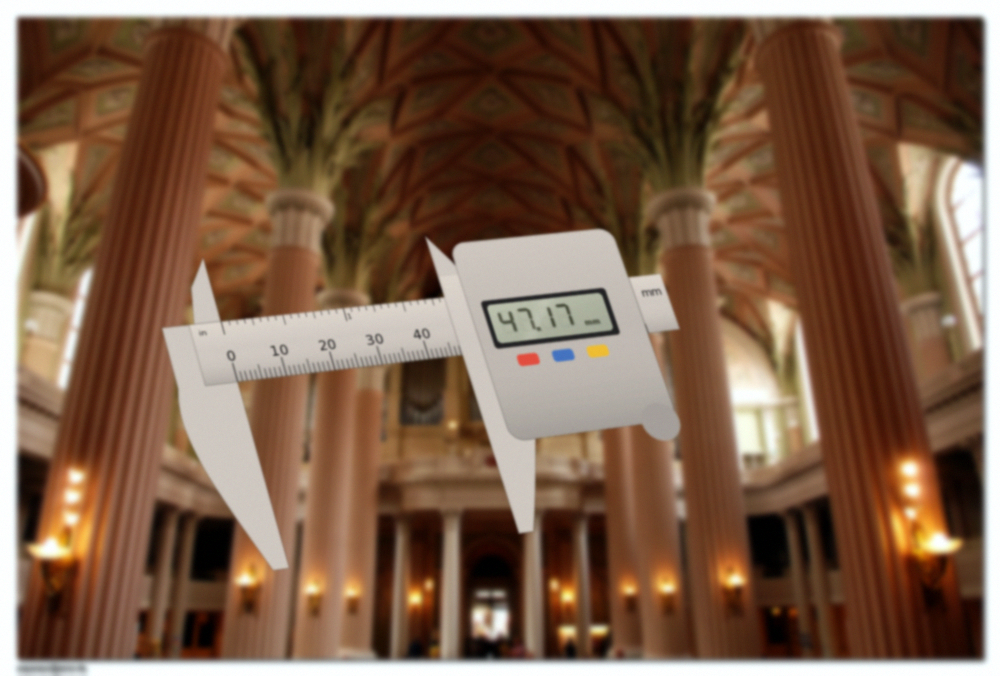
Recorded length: 47.17 mm
